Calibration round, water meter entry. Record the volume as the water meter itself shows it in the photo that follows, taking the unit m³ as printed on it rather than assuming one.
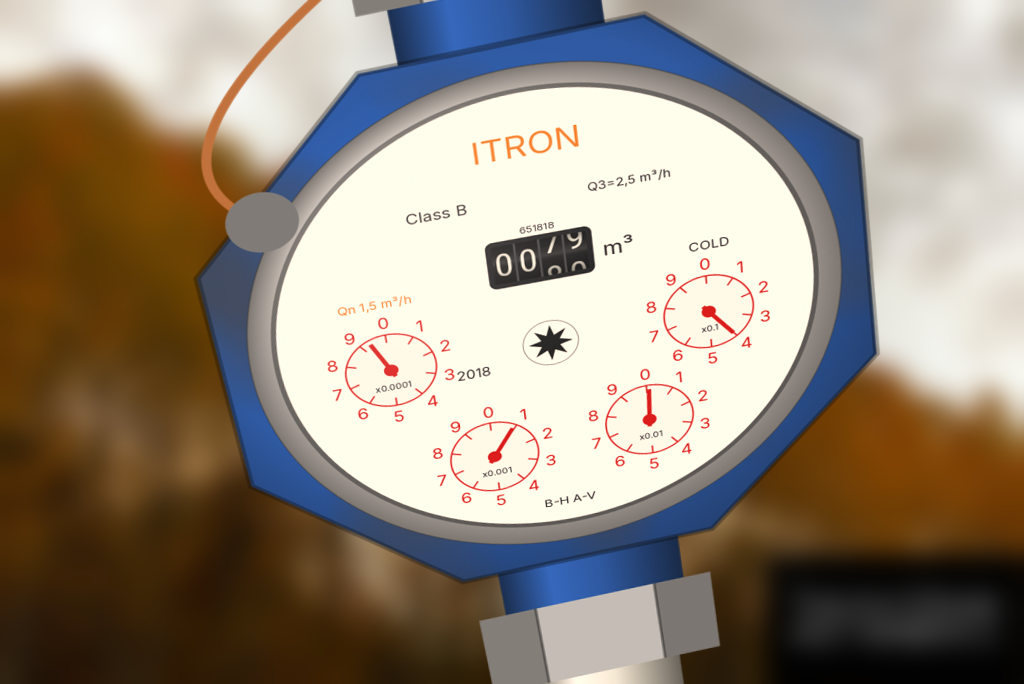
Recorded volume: 79.4009 m³
